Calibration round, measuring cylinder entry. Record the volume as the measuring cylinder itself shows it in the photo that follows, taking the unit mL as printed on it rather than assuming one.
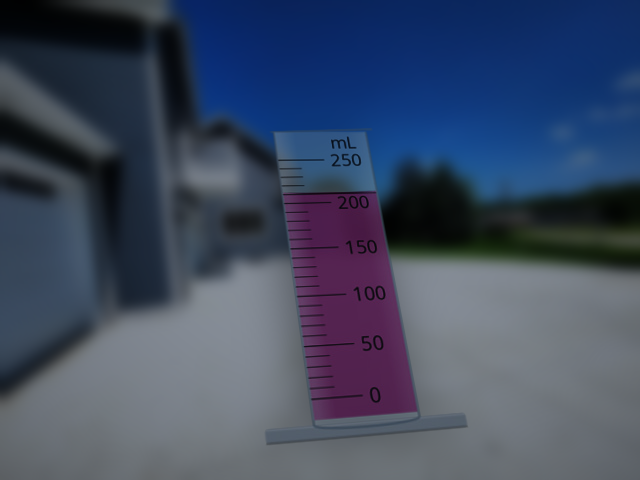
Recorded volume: 210 mL
